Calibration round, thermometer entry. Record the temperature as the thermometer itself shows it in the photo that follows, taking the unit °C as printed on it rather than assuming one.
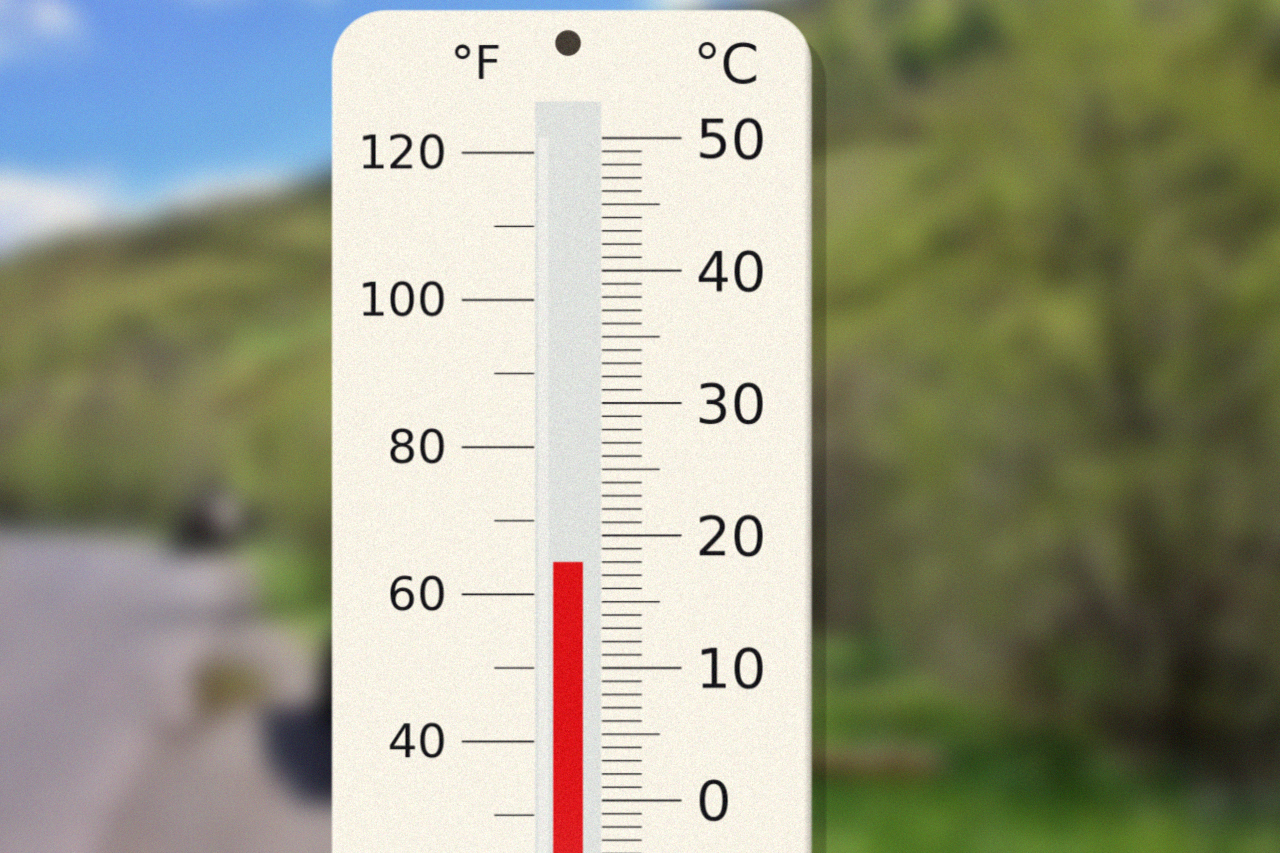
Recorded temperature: 18 °C
